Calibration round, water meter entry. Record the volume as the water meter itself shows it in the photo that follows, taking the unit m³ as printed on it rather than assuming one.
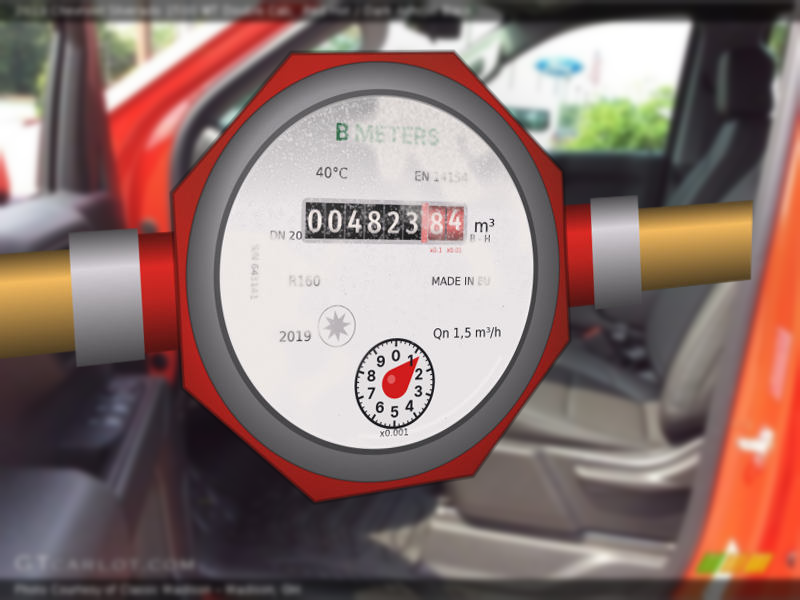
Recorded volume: 4823.841 m³
